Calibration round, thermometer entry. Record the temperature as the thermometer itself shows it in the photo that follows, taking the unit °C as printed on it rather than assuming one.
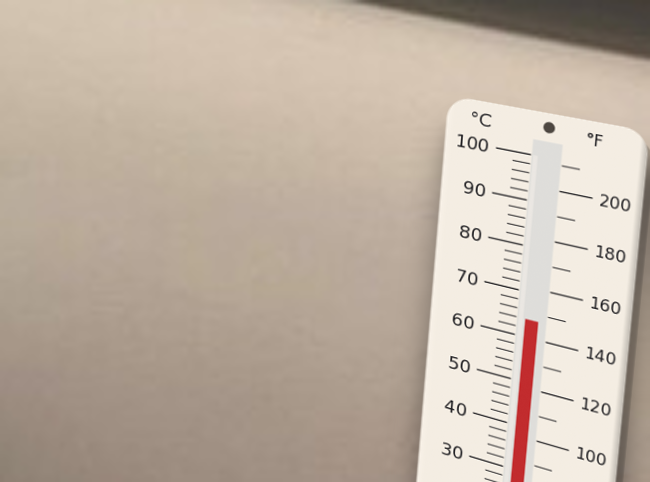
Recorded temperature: 64 °C
